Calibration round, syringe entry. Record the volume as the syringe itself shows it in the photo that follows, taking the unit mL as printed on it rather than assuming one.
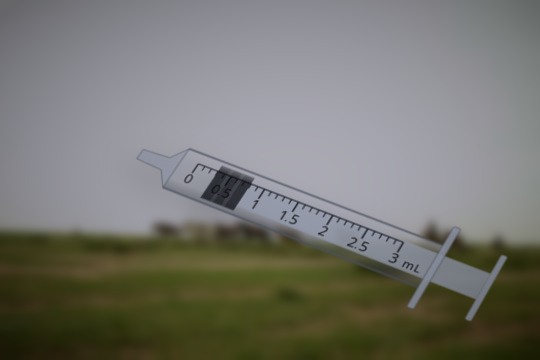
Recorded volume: 0.3 mL
